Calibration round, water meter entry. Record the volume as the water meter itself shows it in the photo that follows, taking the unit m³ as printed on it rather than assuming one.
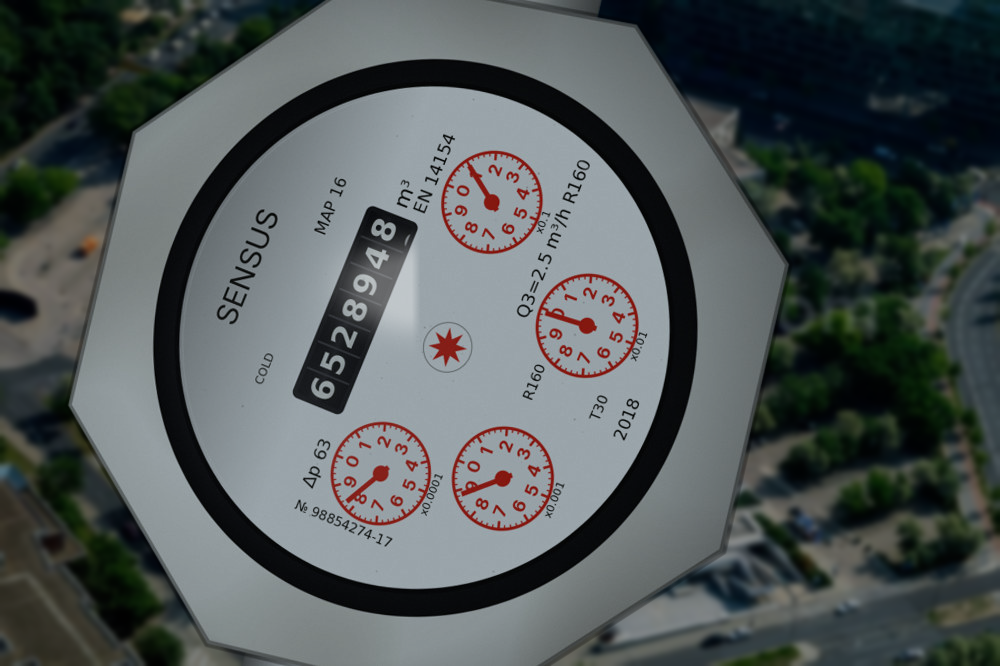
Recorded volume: 6528948.0988 m³
